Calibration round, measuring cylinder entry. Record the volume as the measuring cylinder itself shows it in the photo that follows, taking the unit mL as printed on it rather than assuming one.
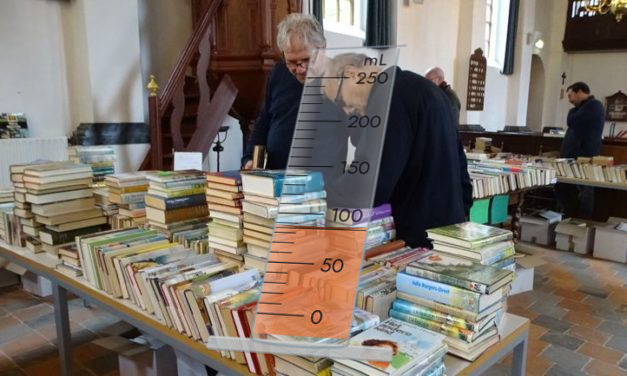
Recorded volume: 85 mL
